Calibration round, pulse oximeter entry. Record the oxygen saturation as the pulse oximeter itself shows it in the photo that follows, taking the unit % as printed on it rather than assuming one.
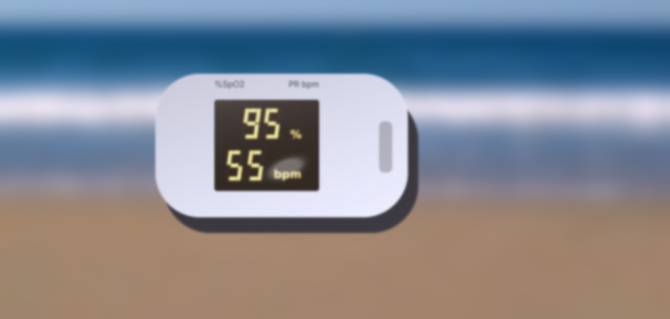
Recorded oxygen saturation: 95 %
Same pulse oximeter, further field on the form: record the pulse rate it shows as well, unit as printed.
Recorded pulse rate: 55 bpm
